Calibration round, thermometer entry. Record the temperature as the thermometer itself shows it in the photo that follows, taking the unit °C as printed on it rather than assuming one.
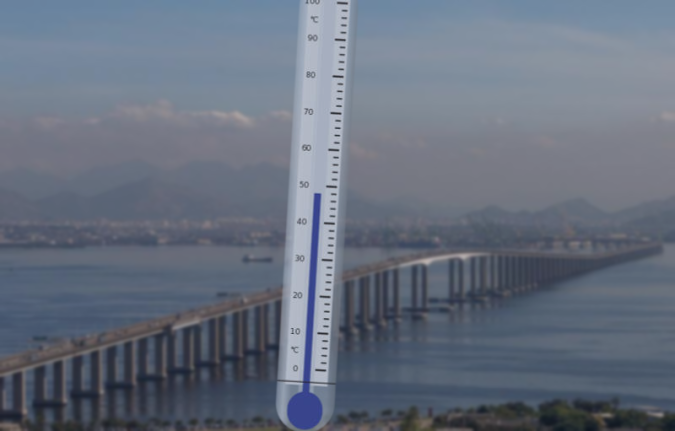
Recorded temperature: 48 °C
